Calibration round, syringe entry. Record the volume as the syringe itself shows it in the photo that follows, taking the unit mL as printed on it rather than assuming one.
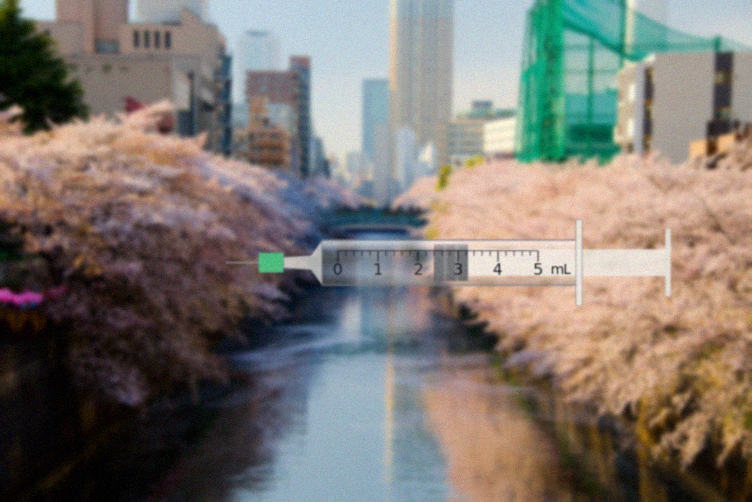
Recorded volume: 2.4 mL
